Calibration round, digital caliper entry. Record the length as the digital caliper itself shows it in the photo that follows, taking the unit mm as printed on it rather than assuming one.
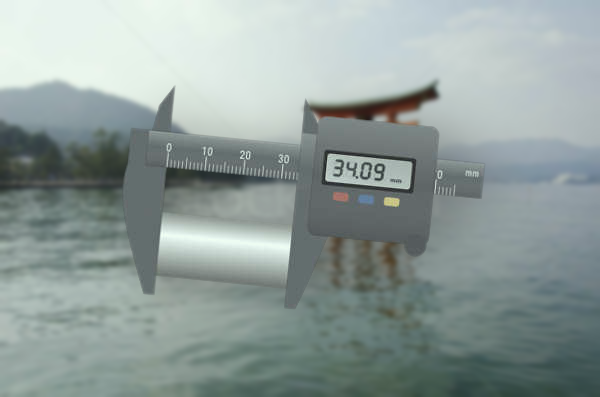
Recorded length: 34.09 mm
